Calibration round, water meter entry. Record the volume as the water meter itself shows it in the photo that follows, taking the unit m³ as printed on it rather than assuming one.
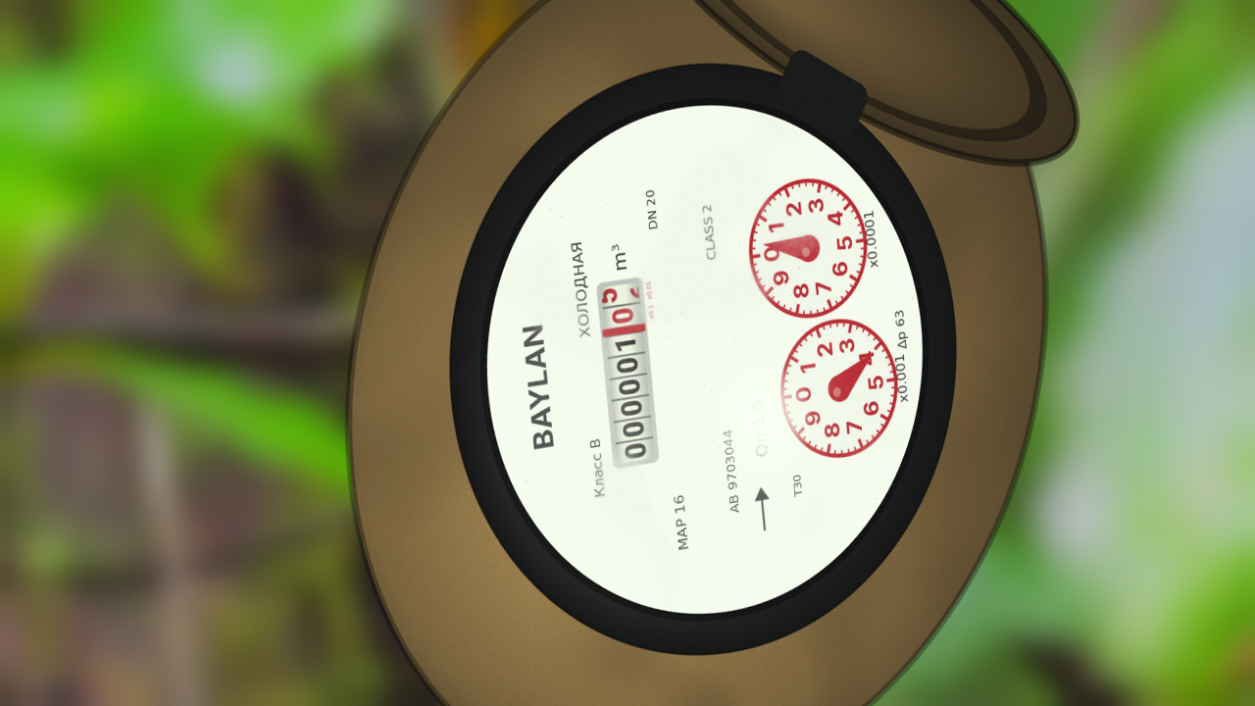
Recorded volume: 1.0540 m³
